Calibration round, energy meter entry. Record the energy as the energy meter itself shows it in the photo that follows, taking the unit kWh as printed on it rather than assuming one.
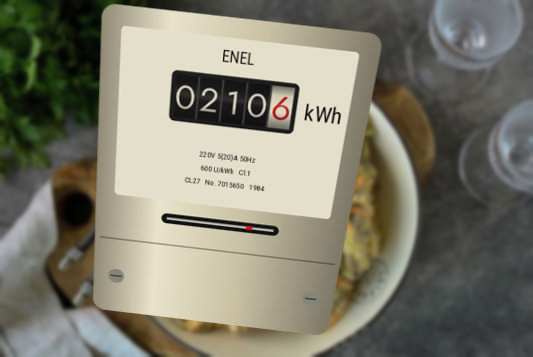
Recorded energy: 210.6 kWh
